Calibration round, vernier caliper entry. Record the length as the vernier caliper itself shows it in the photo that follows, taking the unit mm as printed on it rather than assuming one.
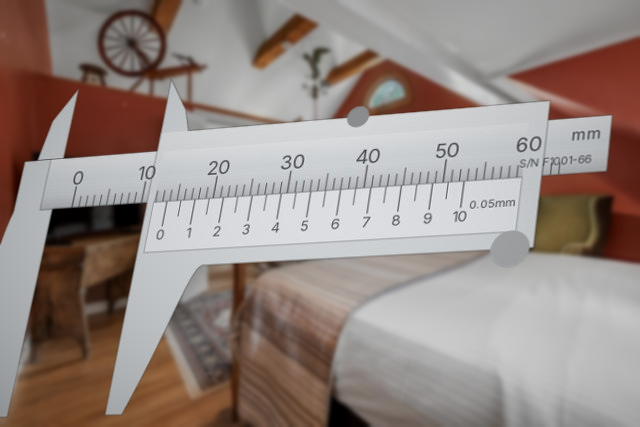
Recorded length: 13.6 mm
